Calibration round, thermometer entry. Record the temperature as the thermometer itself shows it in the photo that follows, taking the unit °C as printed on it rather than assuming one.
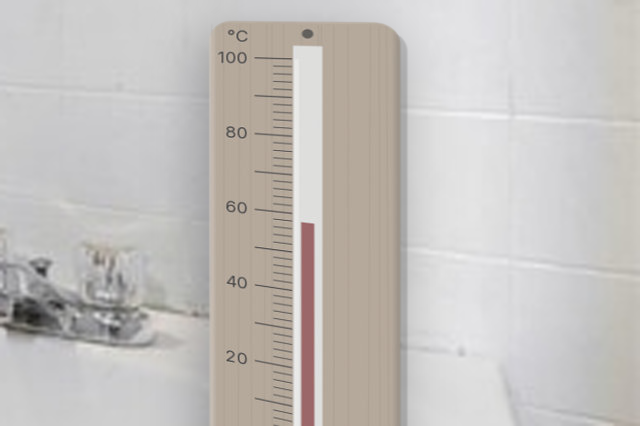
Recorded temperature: 58 °C
